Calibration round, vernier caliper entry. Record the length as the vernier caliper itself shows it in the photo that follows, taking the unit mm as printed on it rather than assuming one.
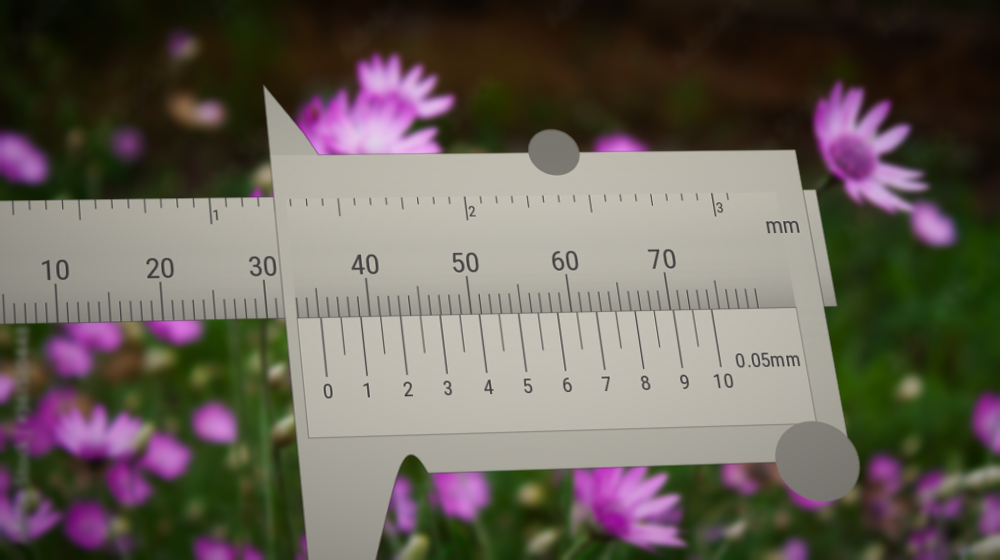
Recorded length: 35.2 mm
